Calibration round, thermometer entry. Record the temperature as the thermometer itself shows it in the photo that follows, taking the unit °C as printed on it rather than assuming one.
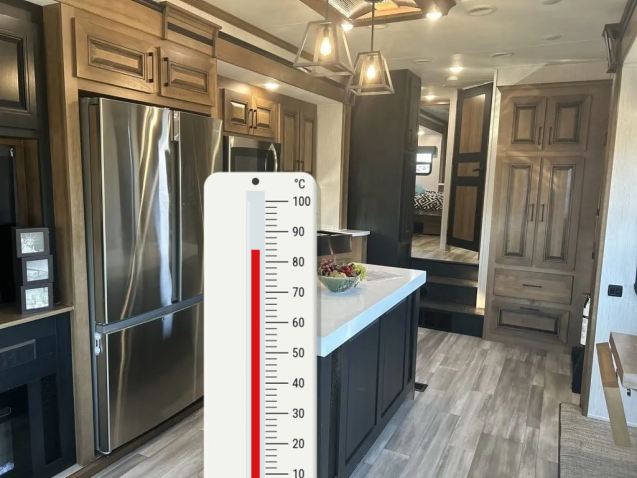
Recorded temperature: 84 °C
